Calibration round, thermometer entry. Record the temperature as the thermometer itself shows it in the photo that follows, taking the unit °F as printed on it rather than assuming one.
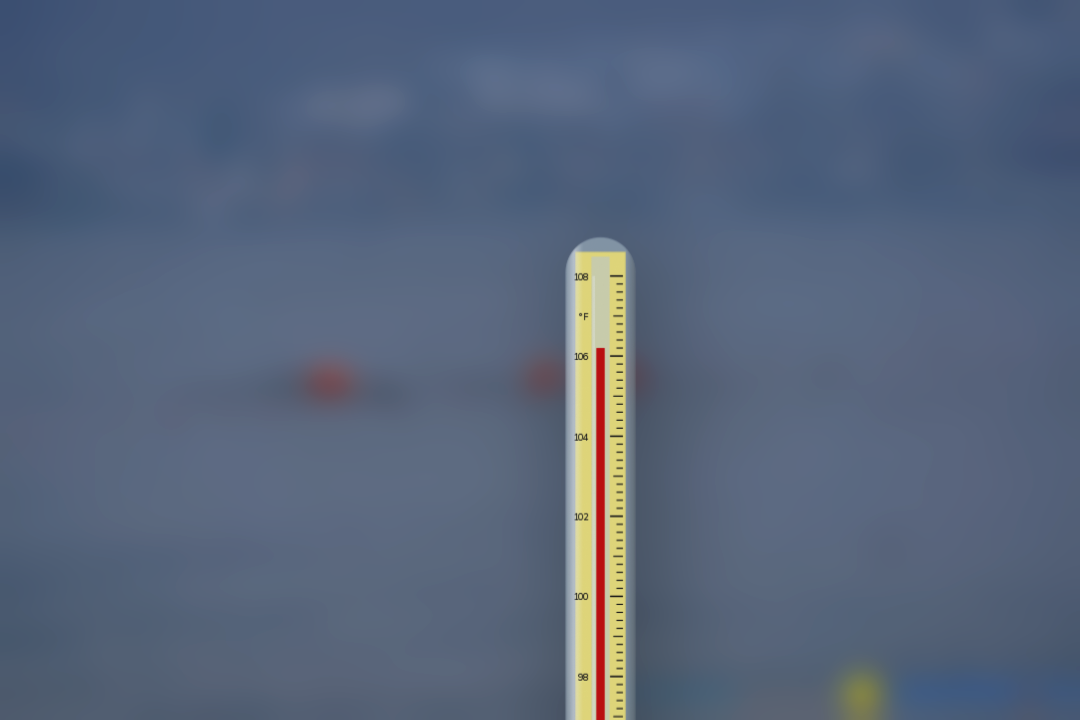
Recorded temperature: 106.2 °F
